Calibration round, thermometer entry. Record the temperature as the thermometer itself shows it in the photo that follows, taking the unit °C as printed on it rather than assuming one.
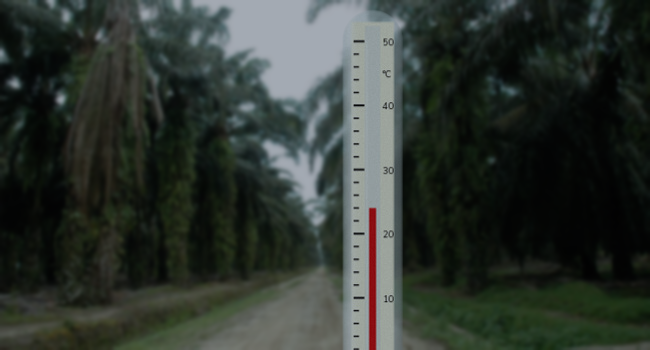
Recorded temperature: 24 °C
